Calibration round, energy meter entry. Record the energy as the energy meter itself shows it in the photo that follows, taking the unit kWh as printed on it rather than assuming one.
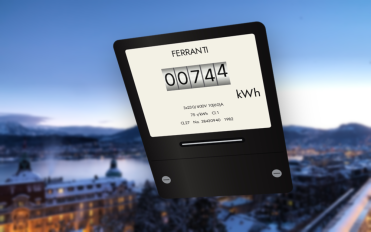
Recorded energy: 744 kWh
